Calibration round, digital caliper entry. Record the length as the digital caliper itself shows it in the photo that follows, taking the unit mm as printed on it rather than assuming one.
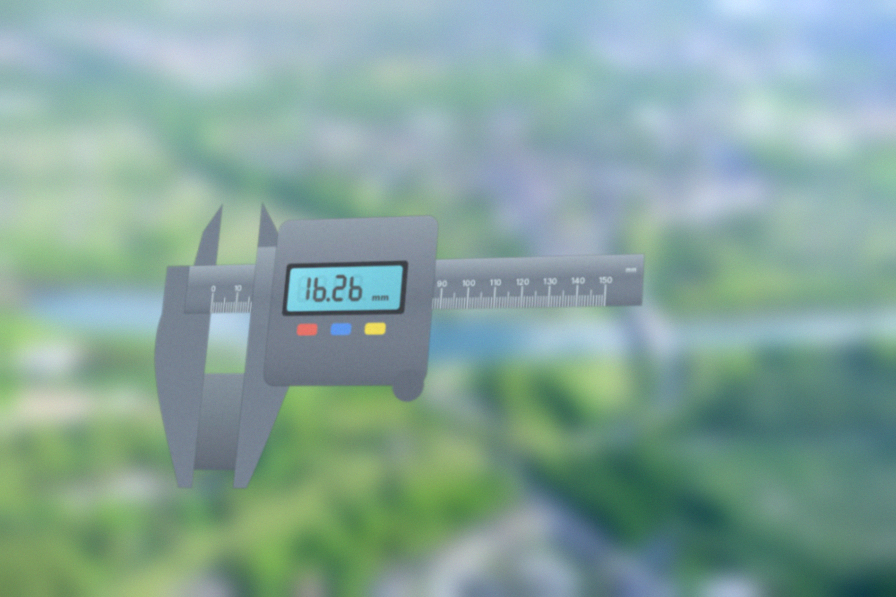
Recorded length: 16.26 mm
